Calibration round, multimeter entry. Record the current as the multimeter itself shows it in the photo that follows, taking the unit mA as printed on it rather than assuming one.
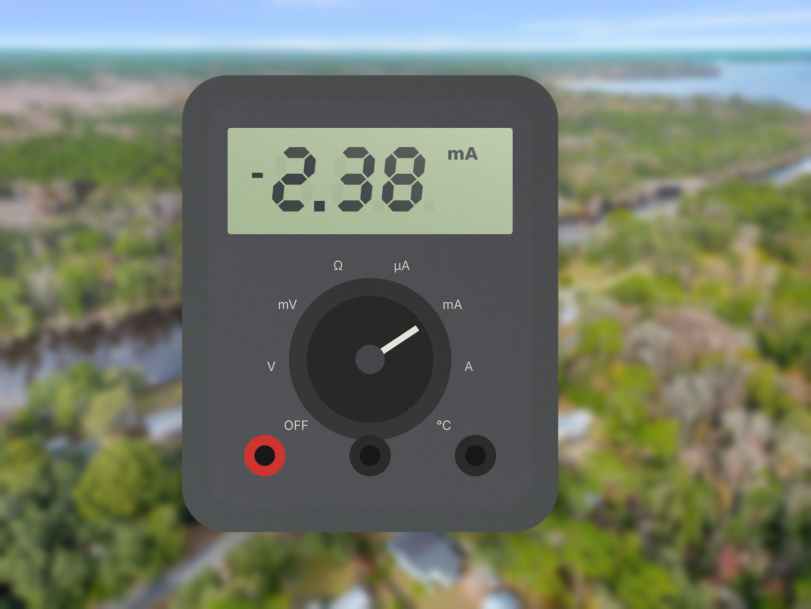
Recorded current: -2.38 mA
